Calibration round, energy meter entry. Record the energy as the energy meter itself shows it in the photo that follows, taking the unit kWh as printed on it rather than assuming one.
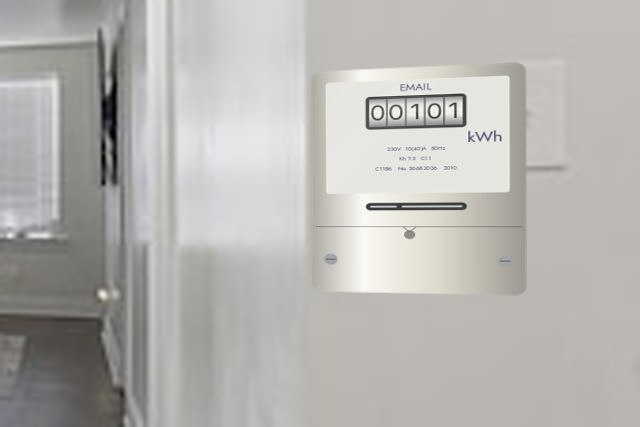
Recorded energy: 101 kWh
